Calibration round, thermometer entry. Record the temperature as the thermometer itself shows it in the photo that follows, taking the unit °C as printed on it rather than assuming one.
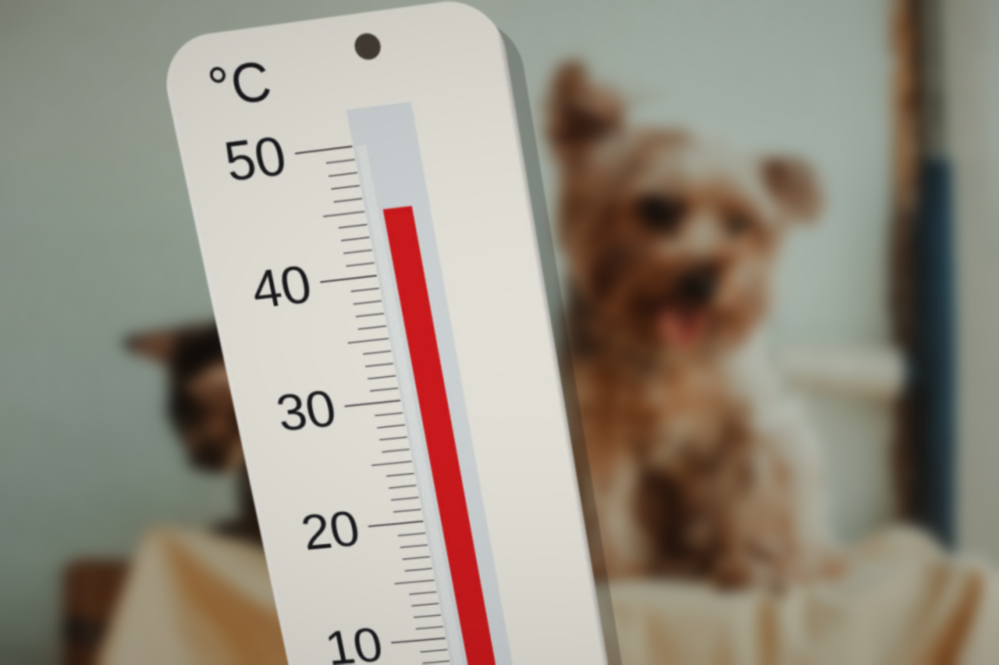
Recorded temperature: 45 °C
